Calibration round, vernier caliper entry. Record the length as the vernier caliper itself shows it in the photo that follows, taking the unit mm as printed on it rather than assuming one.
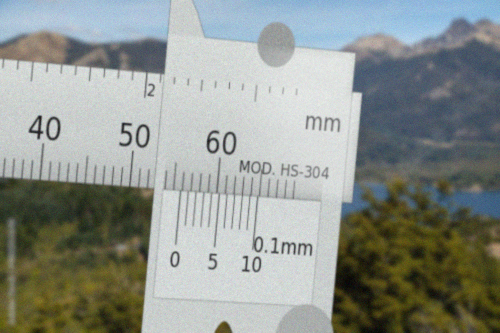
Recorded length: 55.8 mm
